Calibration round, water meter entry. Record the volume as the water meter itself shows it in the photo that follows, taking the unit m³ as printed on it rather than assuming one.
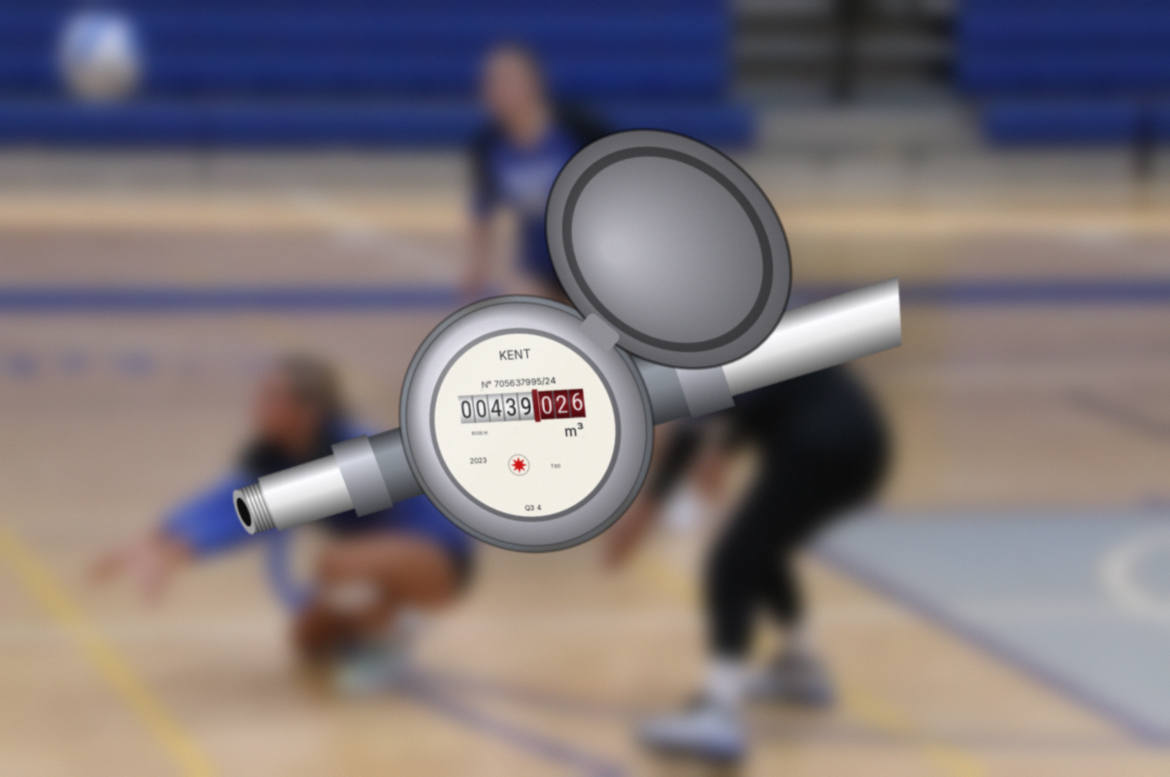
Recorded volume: 439.026 m³
